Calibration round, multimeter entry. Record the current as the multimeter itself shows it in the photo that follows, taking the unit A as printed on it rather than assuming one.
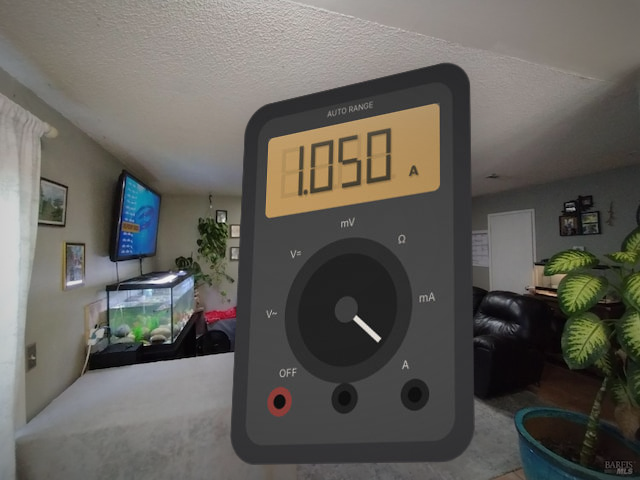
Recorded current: 1.050 A
